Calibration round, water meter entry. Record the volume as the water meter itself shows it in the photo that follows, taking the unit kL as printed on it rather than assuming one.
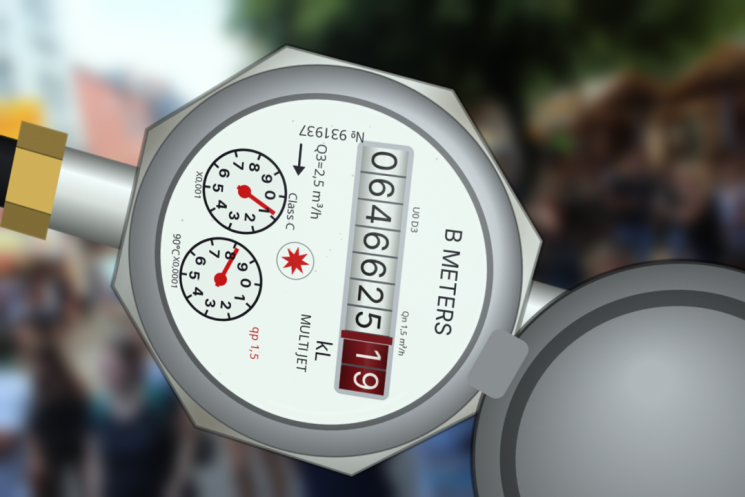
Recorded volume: 646625.1908 kL
